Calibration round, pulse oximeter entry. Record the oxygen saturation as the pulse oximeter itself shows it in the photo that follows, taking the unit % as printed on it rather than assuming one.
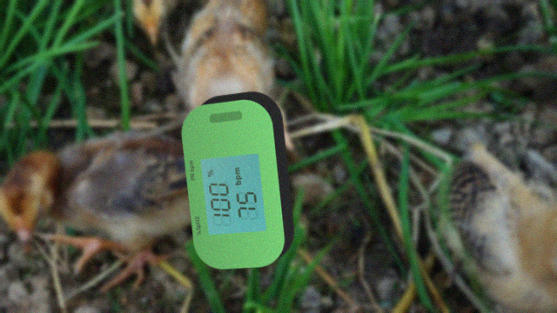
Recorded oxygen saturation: 100 %
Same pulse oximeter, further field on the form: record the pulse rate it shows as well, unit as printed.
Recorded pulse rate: 75 bpm
